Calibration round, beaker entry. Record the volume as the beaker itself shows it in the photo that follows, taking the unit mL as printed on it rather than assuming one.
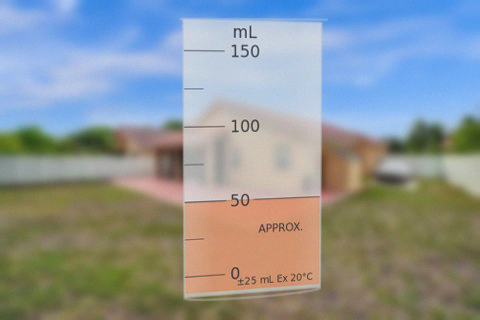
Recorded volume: 50 mL
